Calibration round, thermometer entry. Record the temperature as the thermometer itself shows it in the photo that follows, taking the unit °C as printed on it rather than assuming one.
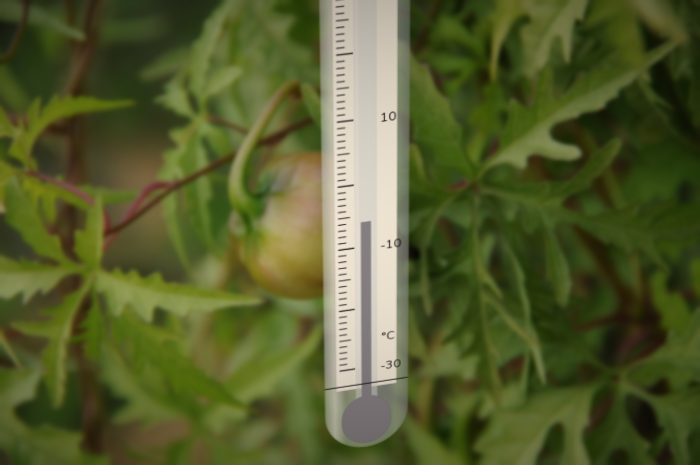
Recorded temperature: -6 °C
